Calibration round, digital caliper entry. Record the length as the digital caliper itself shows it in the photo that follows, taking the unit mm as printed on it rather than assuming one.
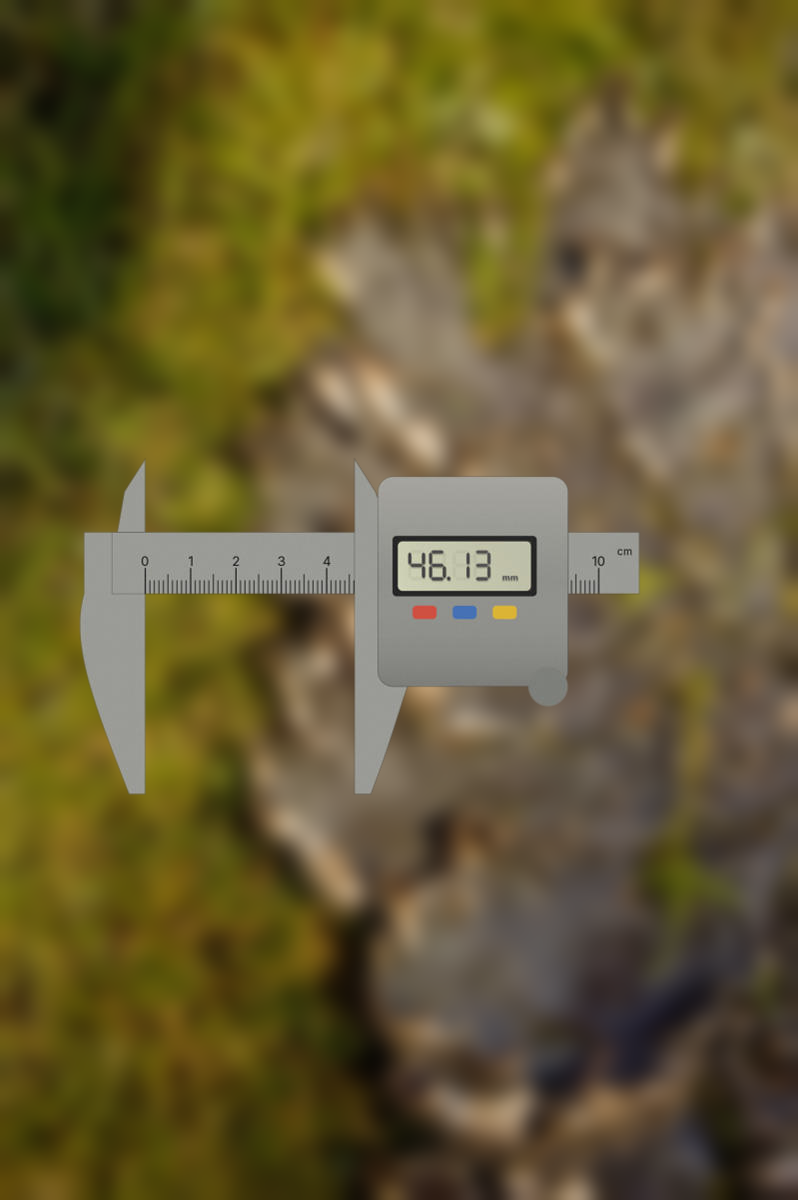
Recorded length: 46.13 mm
